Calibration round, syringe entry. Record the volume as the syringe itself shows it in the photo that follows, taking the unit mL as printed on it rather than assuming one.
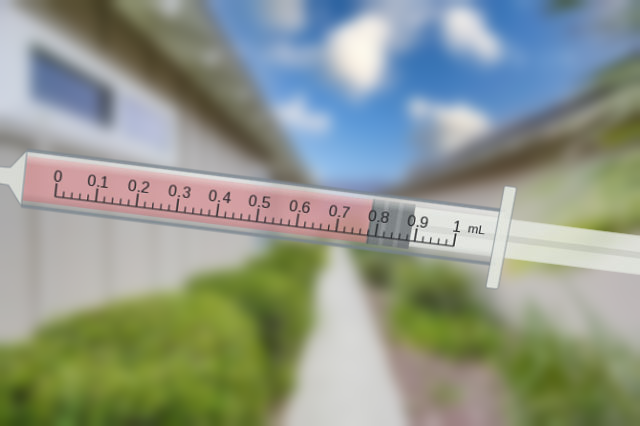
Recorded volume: 0.78 mL
